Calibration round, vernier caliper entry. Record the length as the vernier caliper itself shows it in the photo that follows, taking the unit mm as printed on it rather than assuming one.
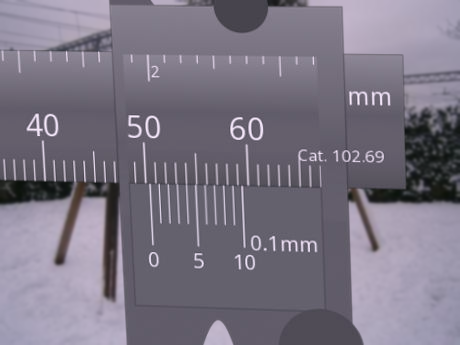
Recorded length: 50.4 mm
